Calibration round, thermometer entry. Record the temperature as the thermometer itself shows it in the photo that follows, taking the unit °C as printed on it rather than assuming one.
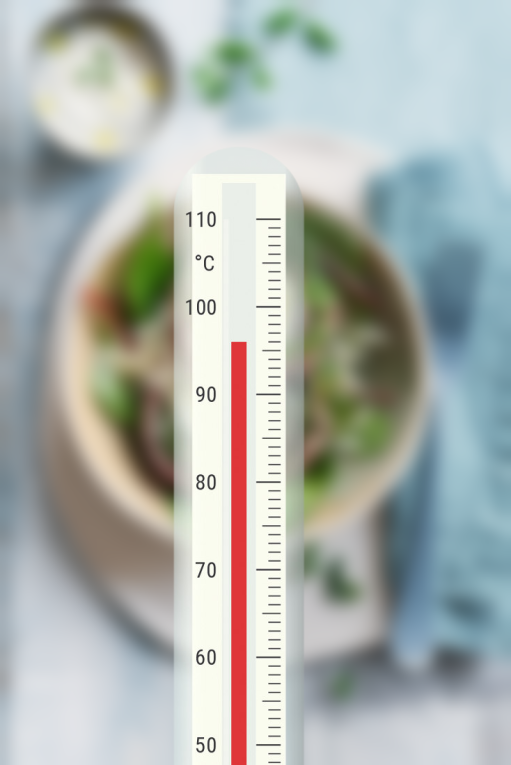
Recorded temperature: 96 °C
